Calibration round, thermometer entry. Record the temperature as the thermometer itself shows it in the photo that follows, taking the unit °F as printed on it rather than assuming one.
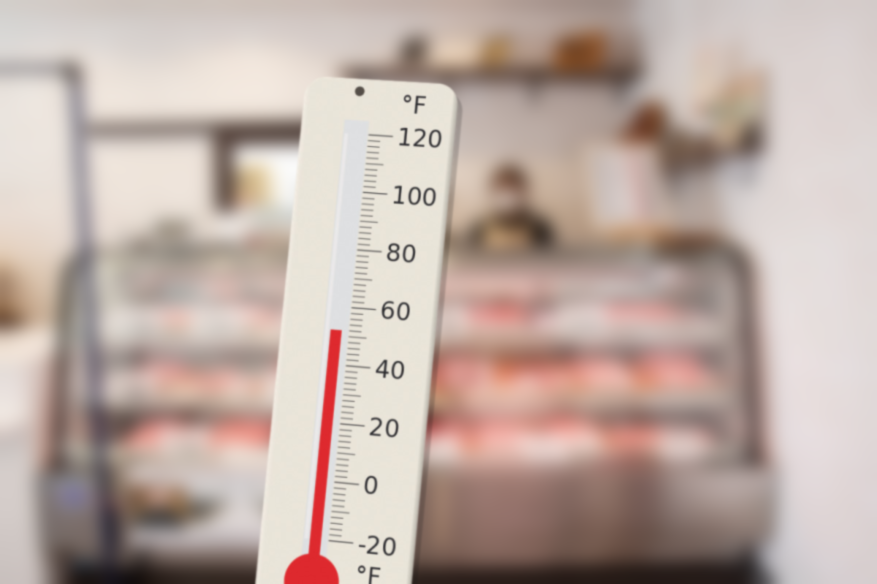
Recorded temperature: 52 °F
